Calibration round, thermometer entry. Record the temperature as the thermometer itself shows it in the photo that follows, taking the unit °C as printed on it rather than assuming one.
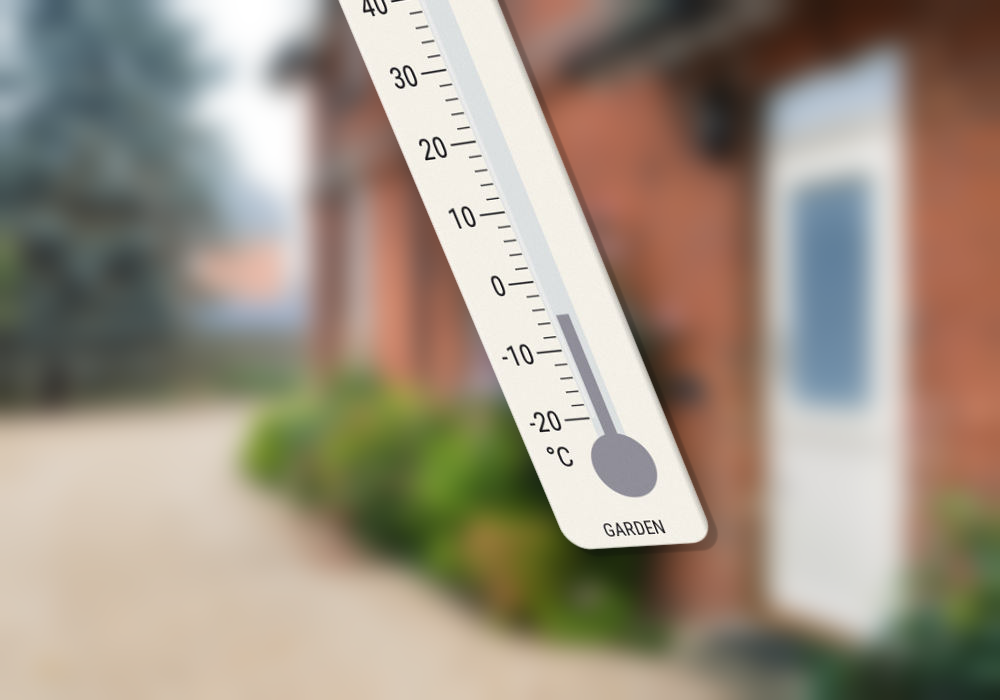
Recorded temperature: -5 °C
